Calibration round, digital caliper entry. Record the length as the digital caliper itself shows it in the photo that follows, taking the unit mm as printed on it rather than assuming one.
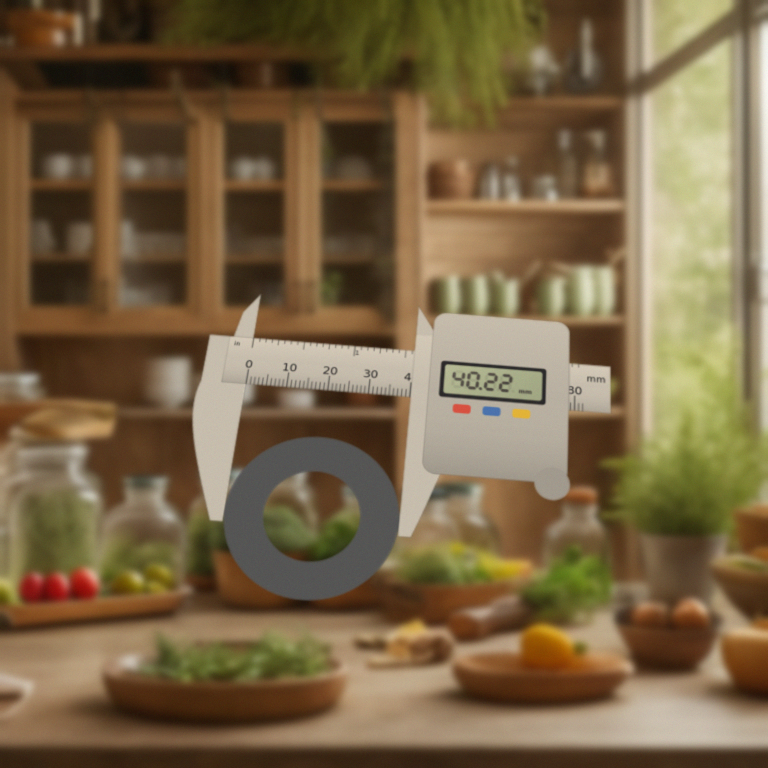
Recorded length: 40.22 mm
